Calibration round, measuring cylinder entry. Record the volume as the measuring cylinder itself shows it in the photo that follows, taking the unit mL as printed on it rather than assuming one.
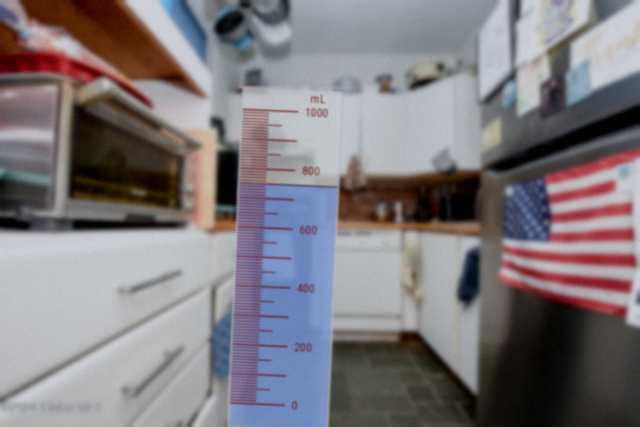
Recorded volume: 750 mL
